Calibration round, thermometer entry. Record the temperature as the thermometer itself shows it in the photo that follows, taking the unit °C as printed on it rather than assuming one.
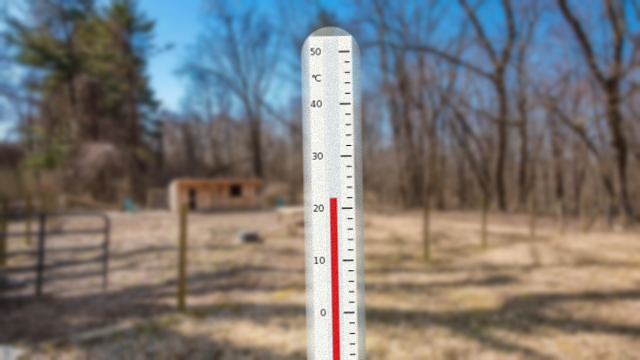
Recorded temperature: 22 °C
